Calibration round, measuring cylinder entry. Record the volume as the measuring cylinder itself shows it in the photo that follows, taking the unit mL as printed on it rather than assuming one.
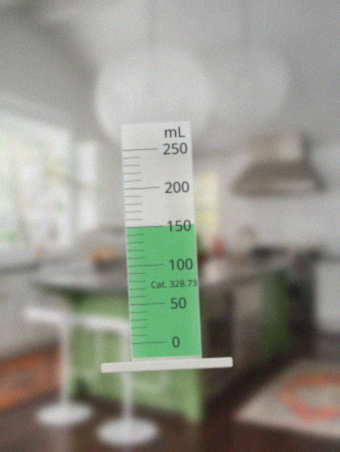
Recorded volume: 150 mL
